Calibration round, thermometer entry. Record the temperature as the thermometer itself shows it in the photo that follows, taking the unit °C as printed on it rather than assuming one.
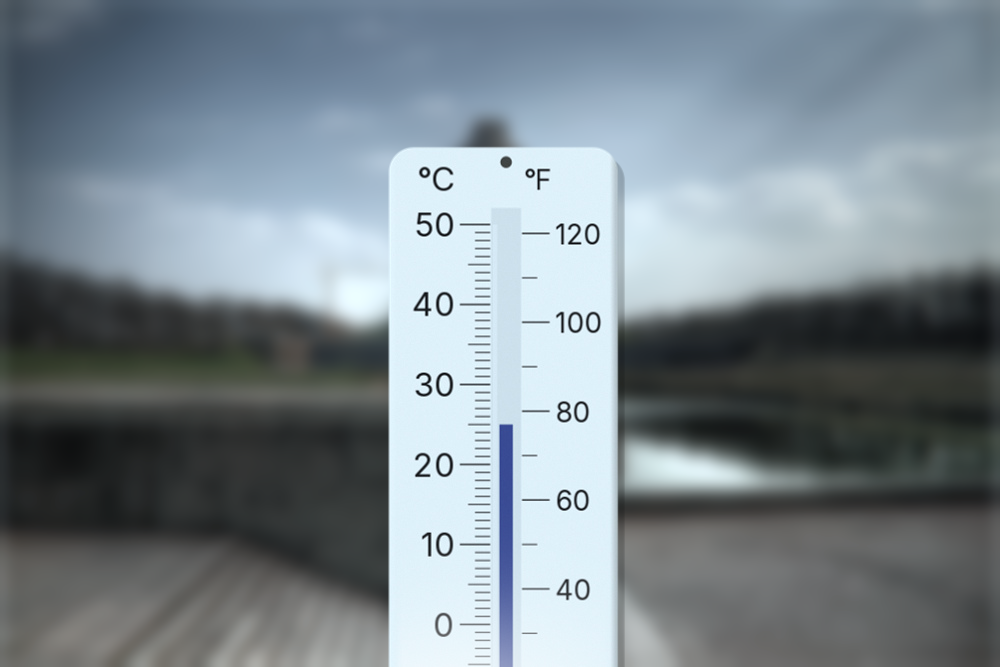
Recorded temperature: 25 °C
